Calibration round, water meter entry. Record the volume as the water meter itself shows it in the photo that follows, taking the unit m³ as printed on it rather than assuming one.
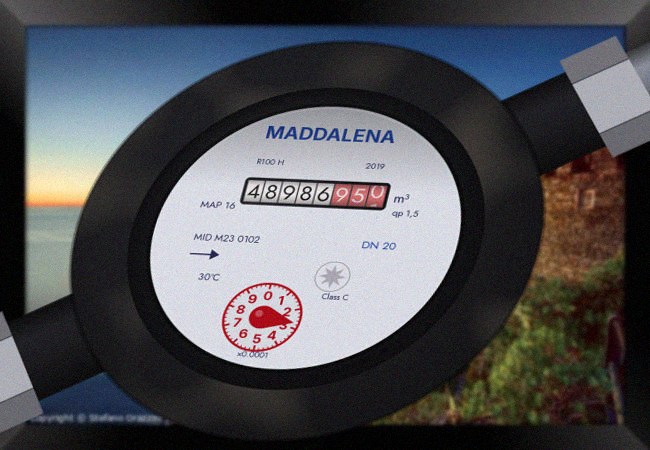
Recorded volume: 48986.9502 m³
